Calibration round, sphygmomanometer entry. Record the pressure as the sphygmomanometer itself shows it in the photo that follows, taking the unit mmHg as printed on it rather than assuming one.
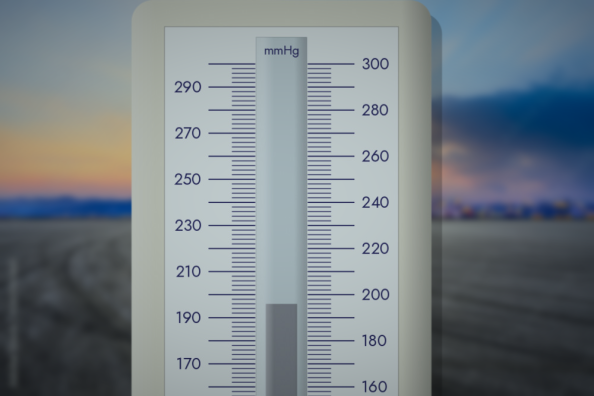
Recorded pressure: 196 mmHg
